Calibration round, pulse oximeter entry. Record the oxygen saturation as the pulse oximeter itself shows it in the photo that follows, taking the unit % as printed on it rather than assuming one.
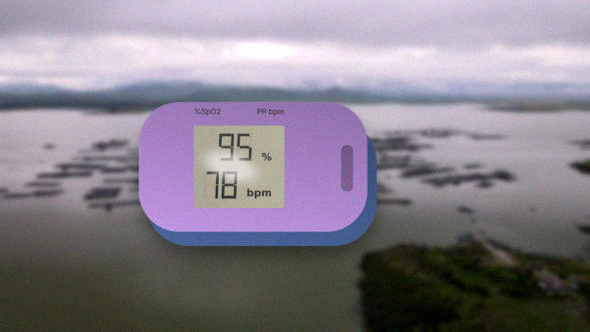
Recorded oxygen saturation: 95 %
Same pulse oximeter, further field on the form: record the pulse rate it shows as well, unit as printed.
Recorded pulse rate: 78 bpm
